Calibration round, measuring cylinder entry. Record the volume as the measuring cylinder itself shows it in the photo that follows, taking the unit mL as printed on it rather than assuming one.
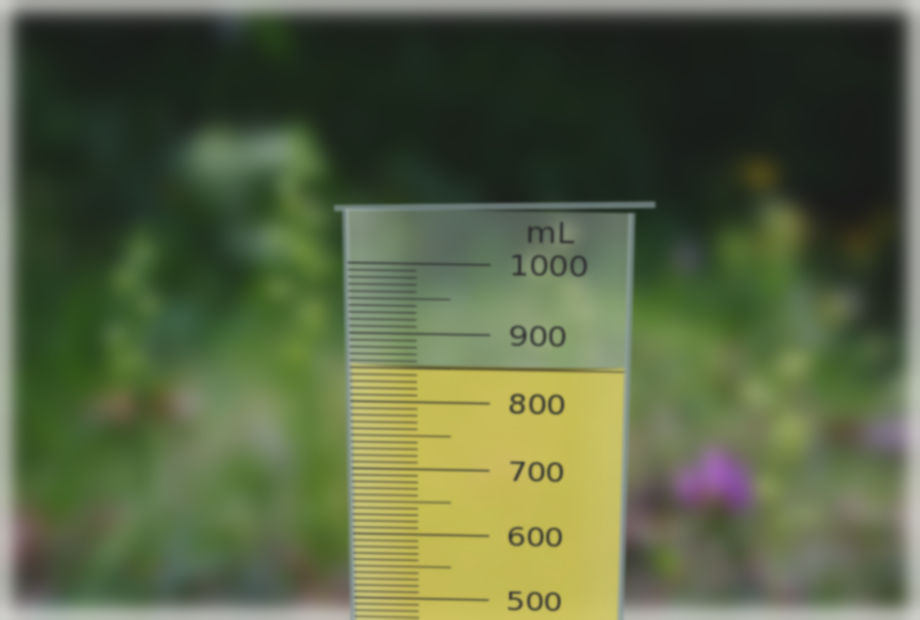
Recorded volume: 850 mL
